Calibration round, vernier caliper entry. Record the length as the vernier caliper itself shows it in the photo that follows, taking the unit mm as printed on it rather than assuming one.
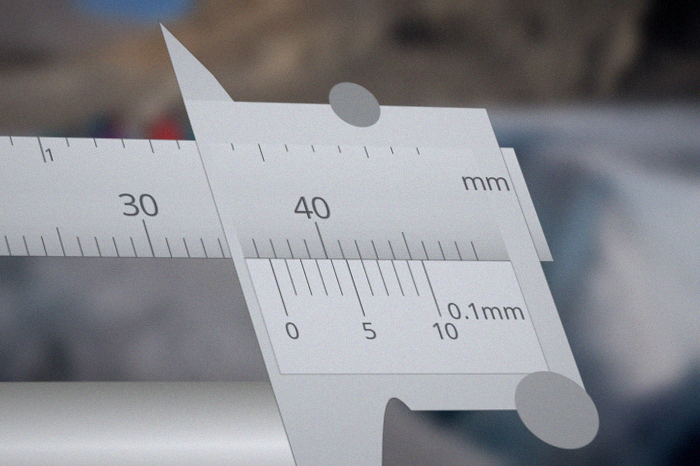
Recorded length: 36.6 mm
